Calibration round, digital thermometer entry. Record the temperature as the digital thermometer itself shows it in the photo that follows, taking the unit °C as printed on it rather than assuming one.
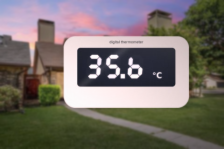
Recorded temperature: 35.6 °C
